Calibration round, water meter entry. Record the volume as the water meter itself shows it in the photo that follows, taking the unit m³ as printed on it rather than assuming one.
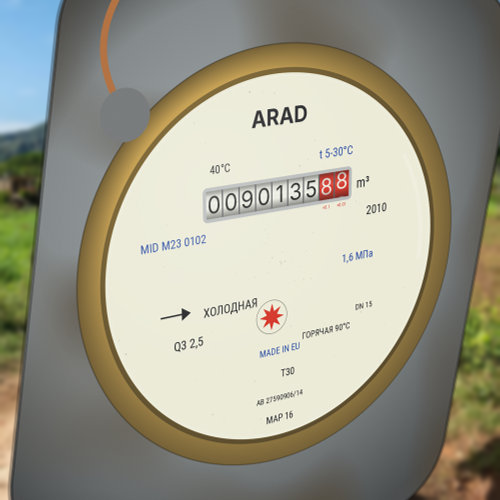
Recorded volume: 90135.88 m³
